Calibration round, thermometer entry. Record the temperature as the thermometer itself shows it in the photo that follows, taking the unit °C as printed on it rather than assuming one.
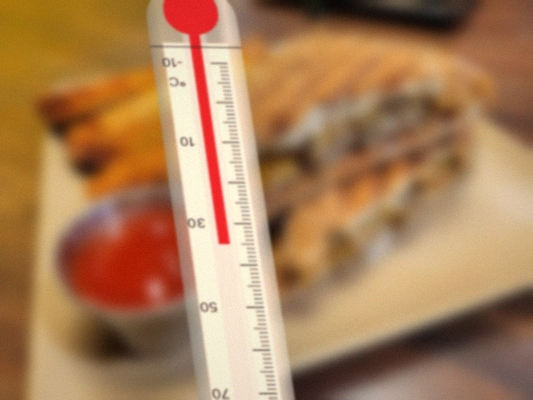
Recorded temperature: 35 °C
